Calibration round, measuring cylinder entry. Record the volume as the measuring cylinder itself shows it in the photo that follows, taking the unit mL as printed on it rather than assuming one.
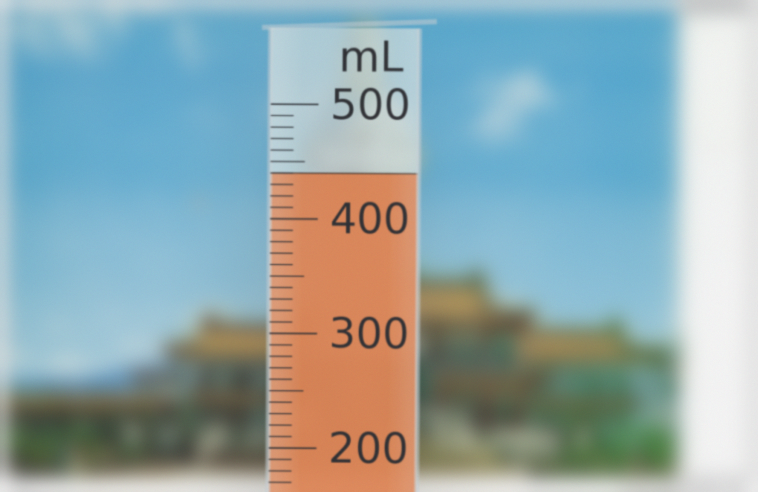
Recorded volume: 440 mL
